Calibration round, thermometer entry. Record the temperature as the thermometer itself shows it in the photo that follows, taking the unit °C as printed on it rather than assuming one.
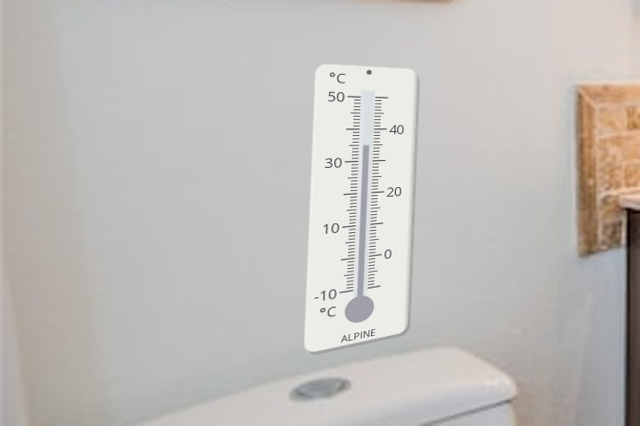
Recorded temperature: 35 °C
